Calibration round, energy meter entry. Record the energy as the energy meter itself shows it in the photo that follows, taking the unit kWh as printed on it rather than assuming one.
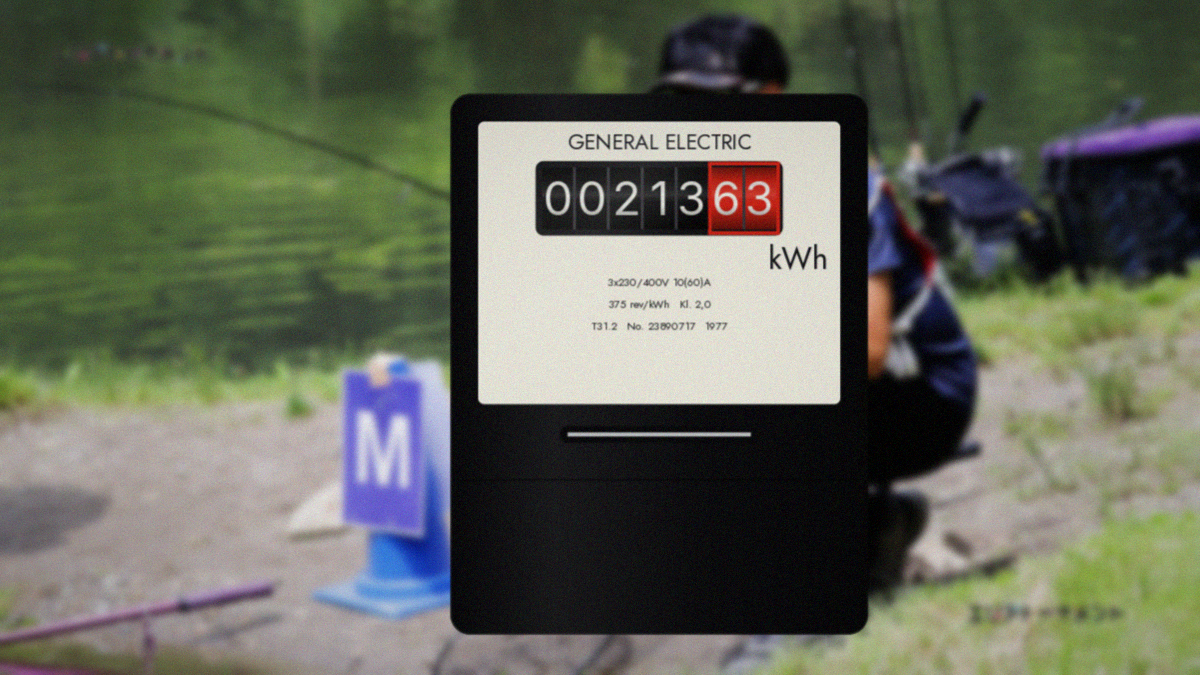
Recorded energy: 213.63 kWh
